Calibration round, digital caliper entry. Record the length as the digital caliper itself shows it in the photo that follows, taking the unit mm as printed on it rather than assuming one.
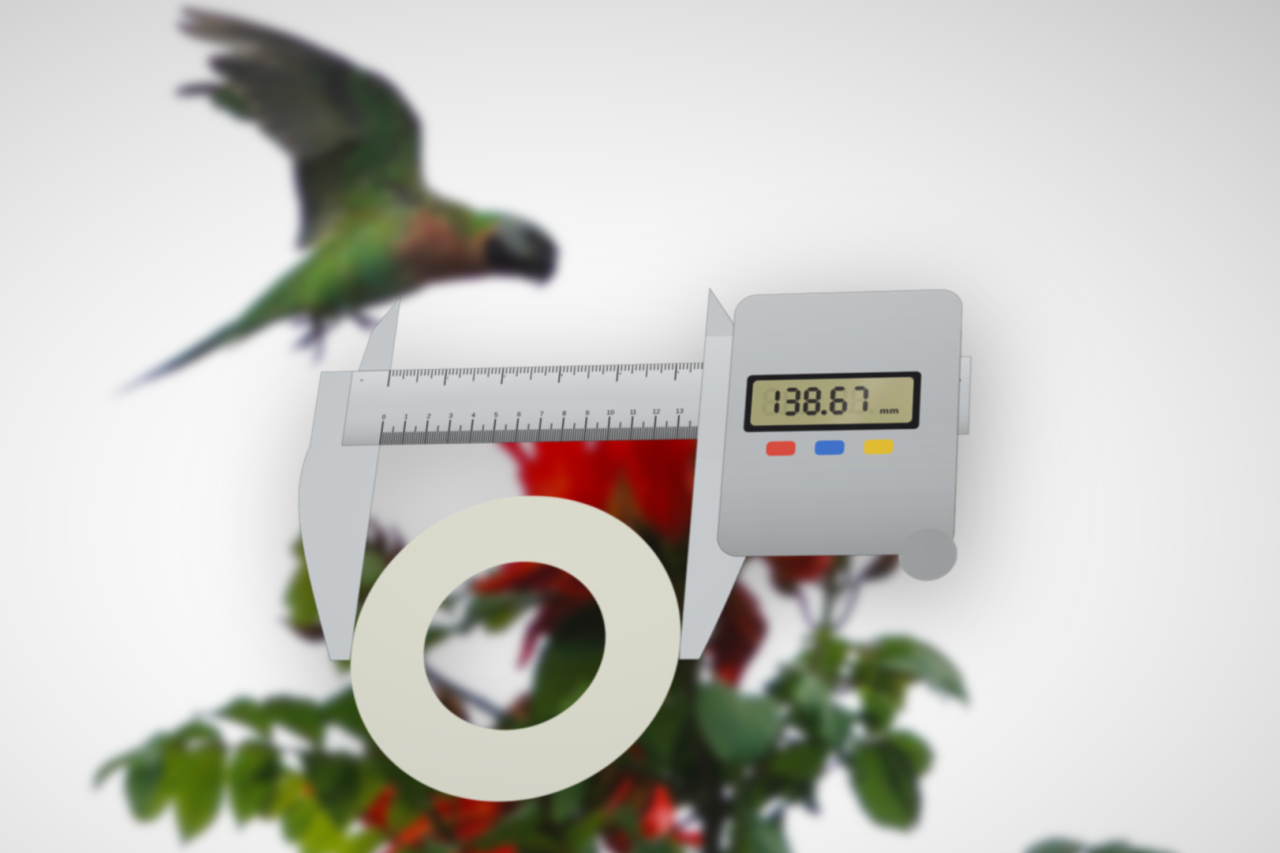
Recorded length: 138.67 mm
